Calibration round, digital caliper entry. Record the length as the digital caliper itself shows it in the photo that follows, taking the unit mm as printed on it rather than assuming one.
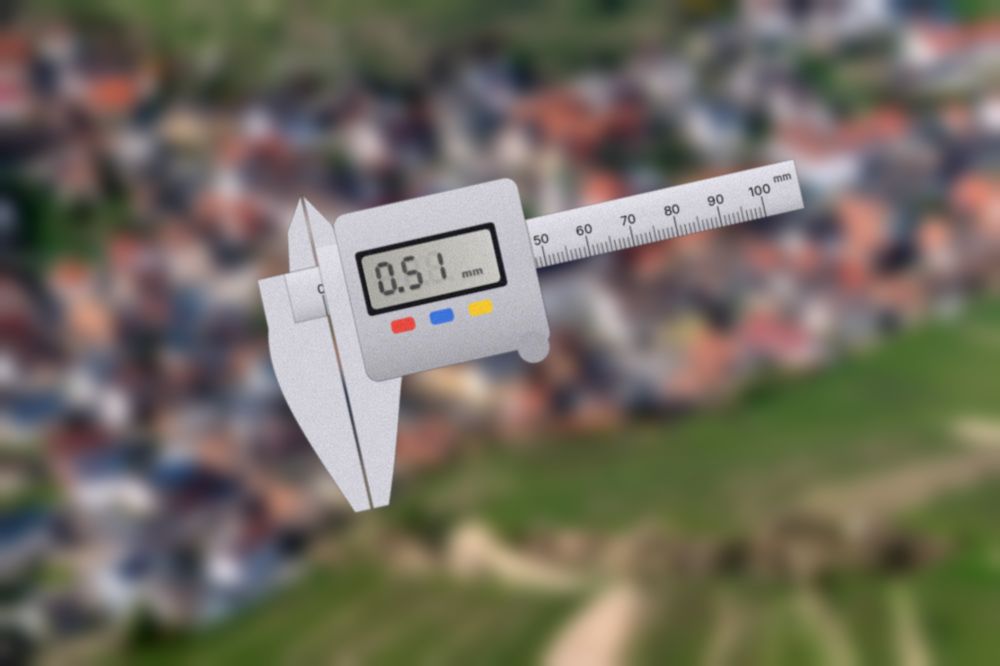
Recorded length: 0.51 mm
